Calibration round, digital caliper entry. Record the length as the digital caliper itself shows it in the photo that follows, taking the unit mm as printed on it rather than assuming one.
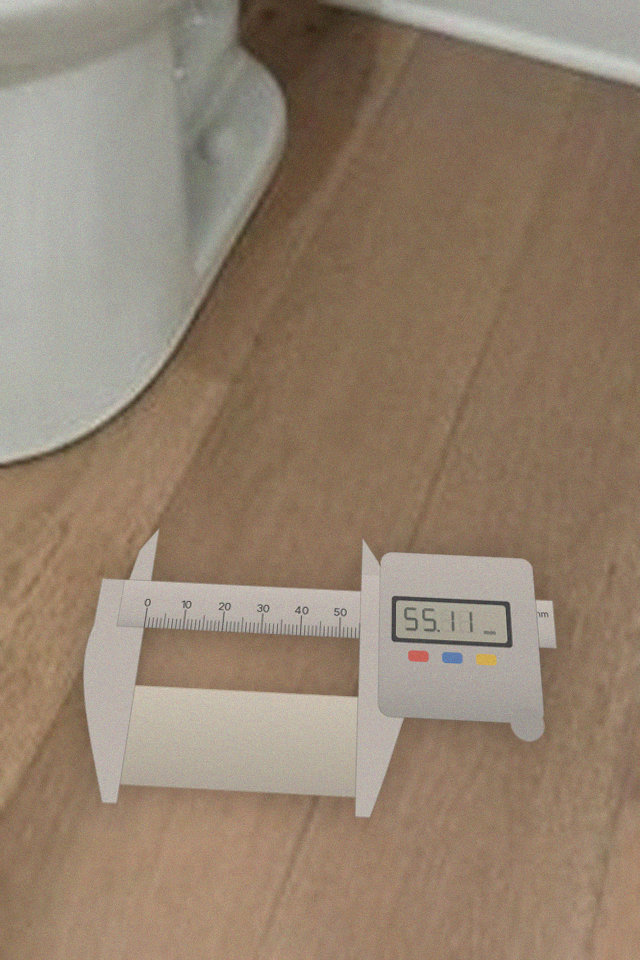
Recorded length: 55.11 mm
